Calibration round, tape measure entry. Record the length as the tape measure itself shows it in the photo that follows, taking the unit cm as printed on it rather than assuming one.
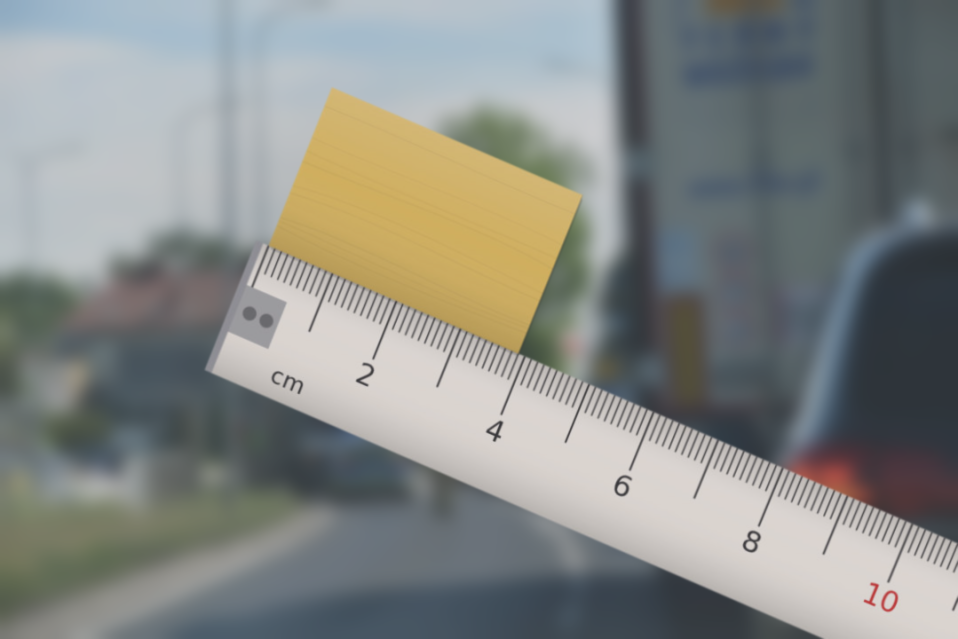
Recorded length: 3.9 cm
